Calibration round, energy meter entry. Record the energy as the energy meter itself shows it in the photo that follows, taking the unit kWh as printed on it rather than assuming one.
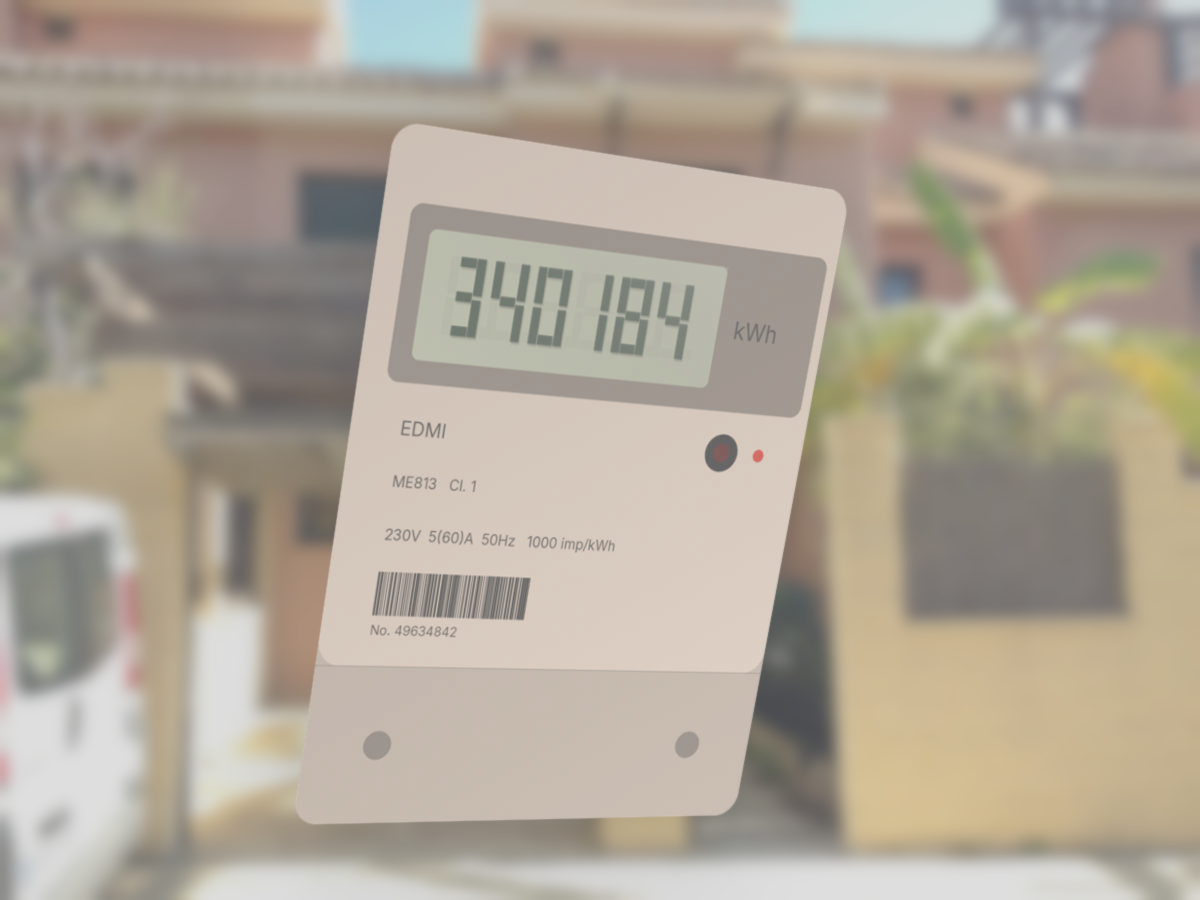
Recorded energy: 340184 kWh
